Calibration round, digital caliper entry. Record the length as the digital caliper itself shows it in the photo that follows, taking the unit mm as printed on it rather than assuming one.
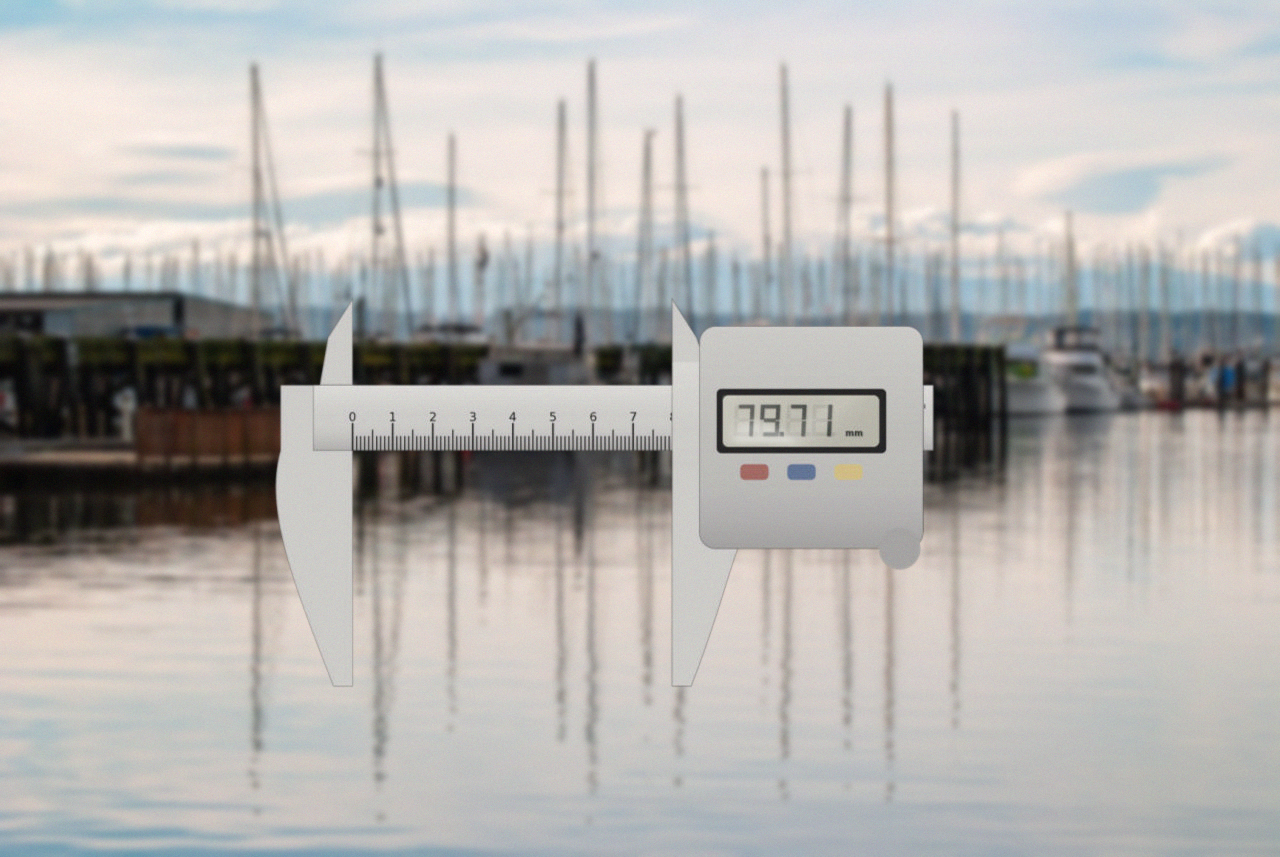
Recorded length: 79.71 mm
